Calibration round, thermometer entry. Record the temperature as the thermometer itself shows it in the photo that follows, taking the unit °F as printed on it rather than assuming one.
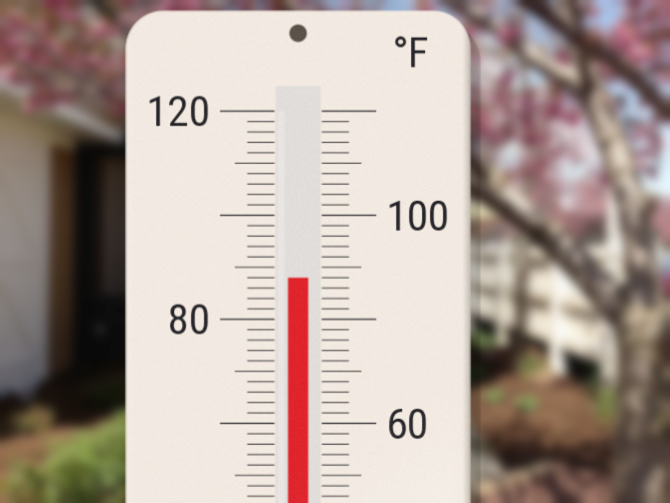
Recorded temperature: 88 °F
